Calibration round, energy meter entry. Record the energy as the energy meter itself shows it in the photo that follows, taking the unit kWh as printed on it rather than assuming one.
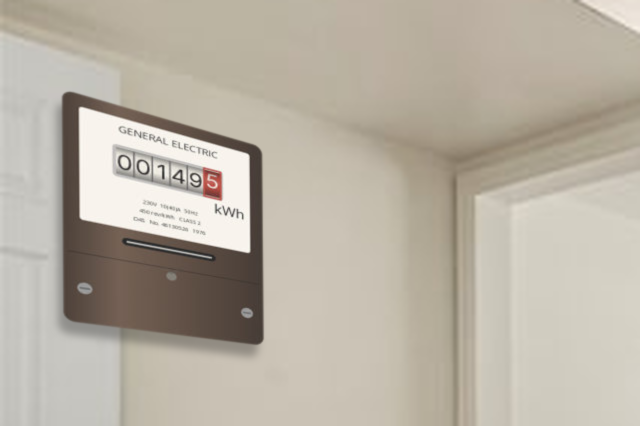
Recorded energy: 149.5 kWh
